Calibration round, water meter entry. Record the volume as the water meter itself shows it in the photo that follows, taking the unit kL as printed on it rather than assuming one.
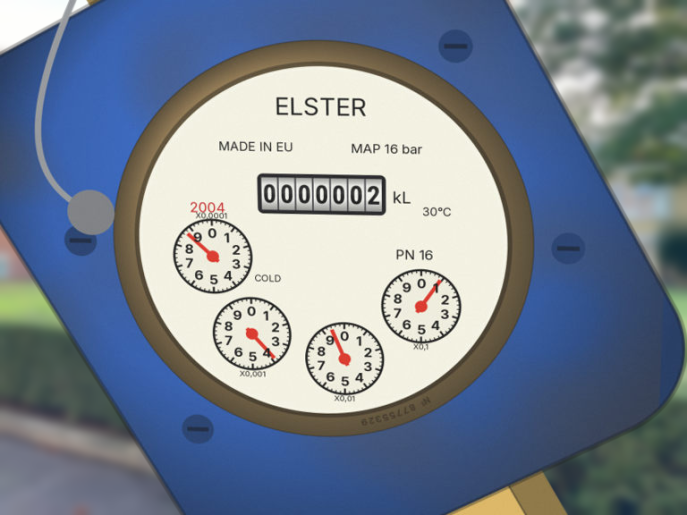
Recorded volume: 2.0938 kL
